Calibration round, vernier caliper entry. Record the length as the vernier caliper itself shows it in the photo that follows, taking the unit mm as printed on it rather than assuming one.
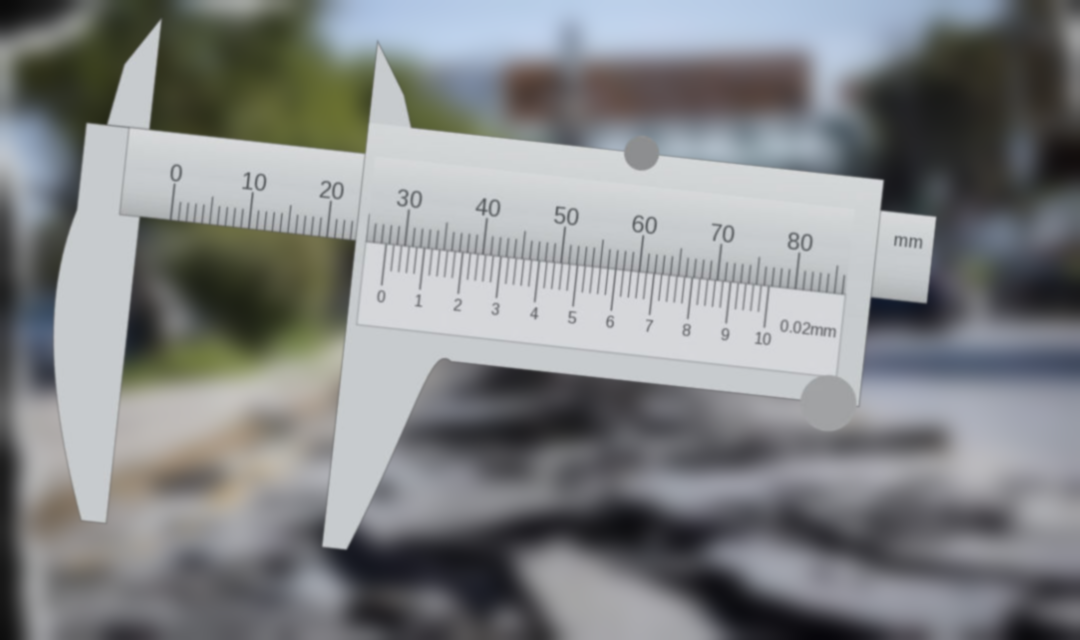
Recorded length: 27.6 mm
